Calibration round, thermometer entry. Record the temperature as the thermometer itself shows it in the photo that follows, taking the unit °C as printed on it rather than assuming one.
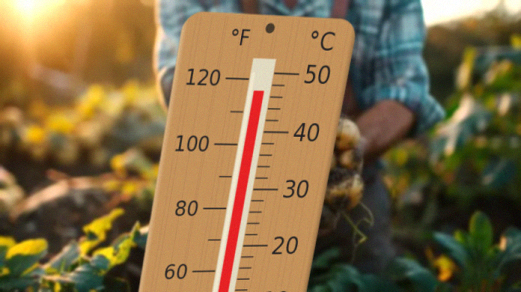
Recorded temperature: 47 °C
